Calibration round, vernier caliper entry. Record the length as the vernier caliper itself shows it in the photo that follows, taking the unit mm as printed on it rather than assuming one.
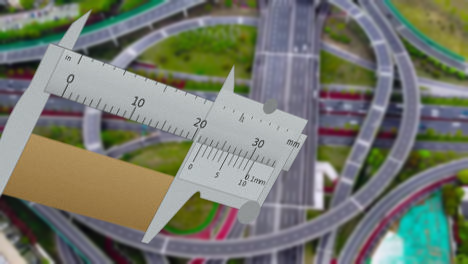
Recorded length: 21.8 mm
